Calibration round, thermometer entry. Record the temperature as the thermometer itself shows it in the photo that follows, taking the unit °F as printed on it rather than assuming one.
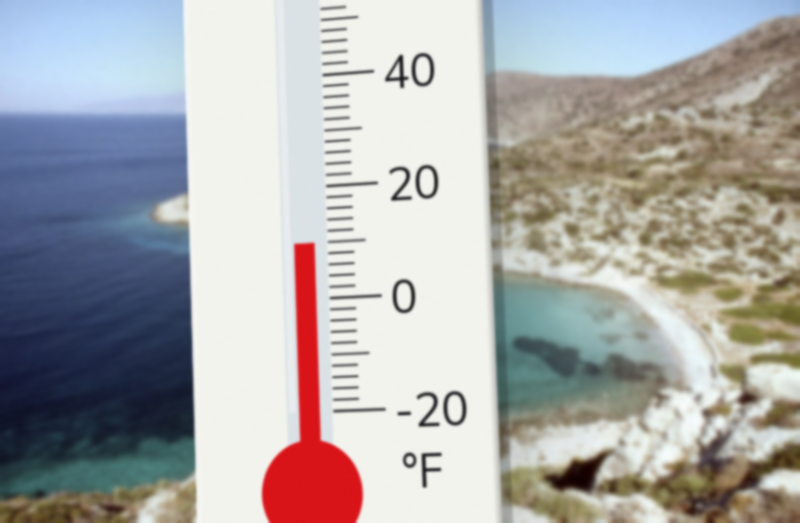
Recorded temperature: 10 °F
